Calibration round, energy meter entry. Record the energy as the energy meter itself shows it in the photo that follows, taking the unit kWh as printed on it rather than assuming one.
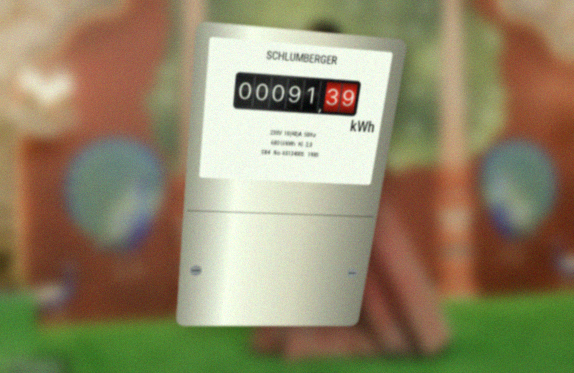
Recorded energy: 91.39 kWh
